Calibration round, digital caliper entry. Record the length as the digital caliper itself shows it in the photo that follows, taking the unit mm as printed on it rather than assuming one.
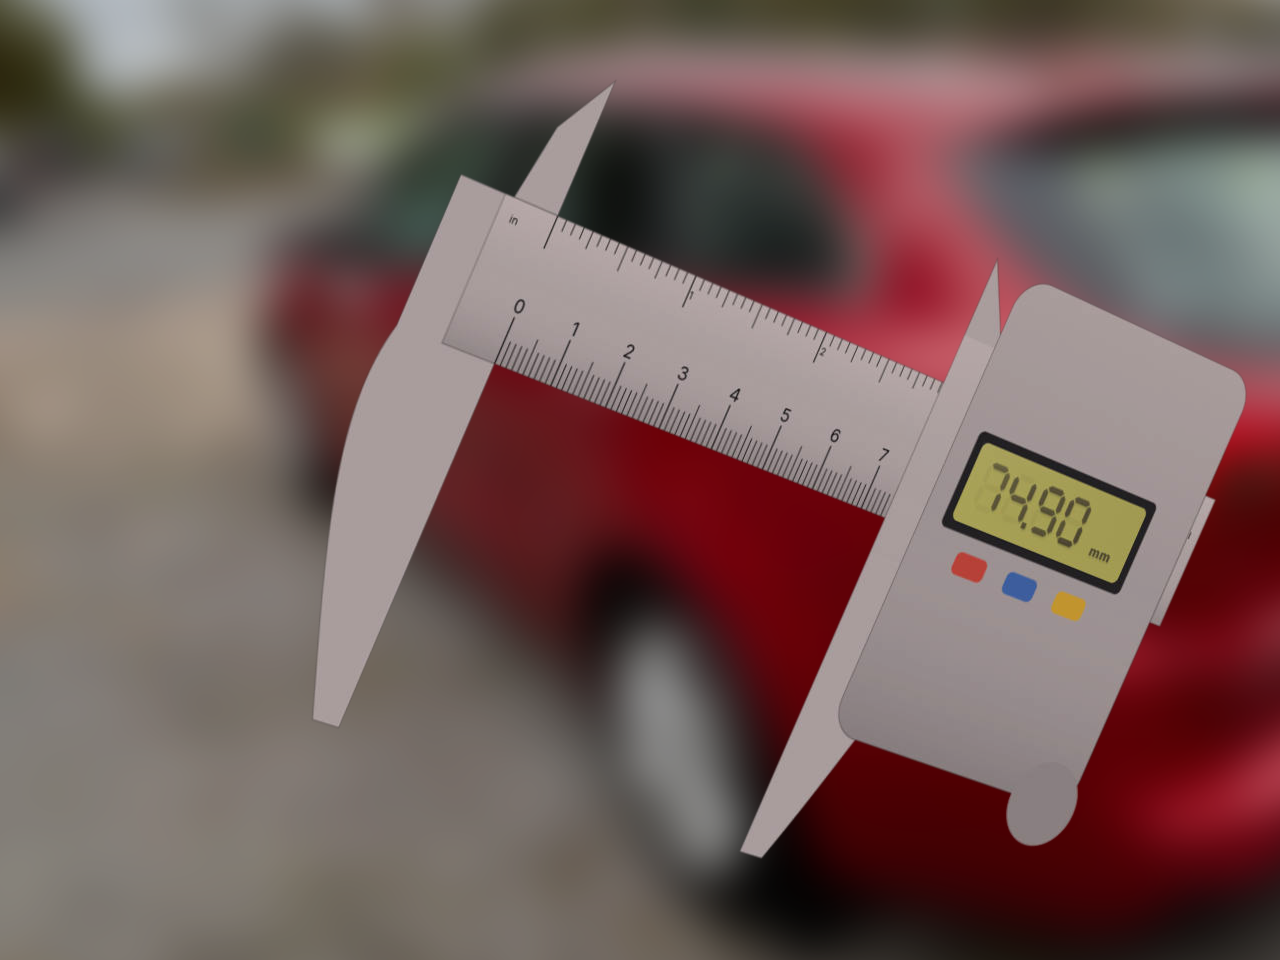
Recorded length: 74.90 mm
